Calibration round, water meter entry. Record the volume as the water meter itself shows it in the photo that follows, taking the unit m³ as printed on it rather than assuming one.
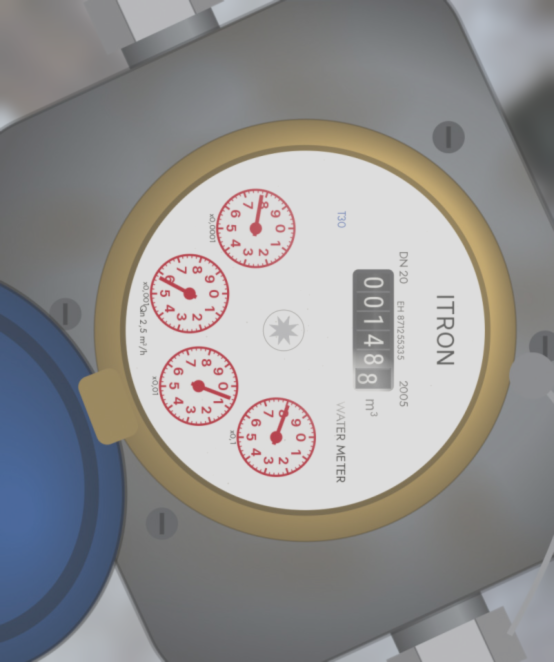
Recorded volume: 1487.8057 m³
